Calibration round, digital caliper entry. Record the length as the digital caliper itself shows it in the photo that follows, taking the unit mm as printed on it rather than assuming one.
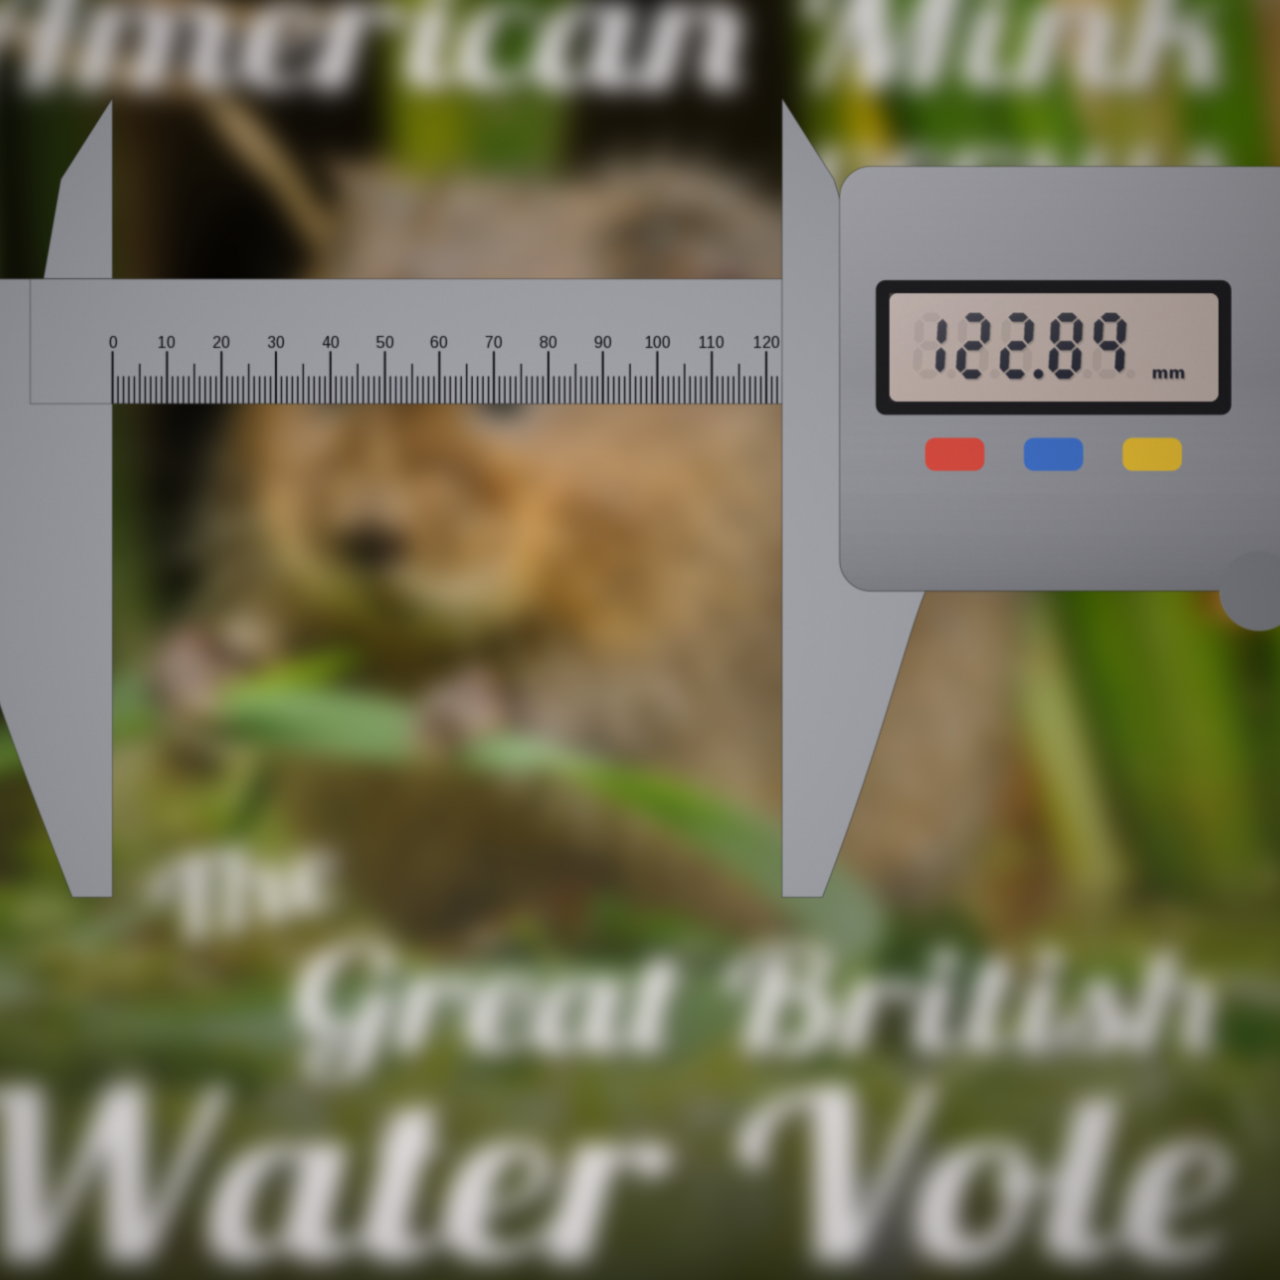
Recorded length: 122.89 mm
